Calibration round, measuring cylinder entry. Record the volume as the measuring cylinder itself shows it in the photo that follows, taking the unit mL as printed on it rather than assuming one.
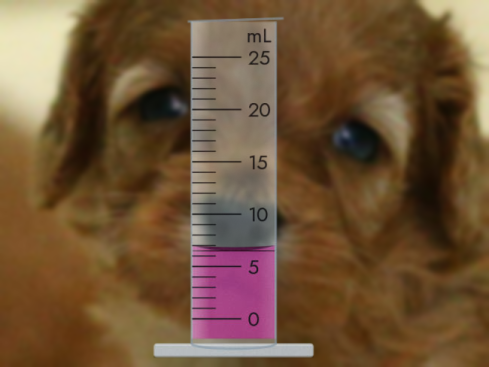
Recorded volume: 6.5 mL
